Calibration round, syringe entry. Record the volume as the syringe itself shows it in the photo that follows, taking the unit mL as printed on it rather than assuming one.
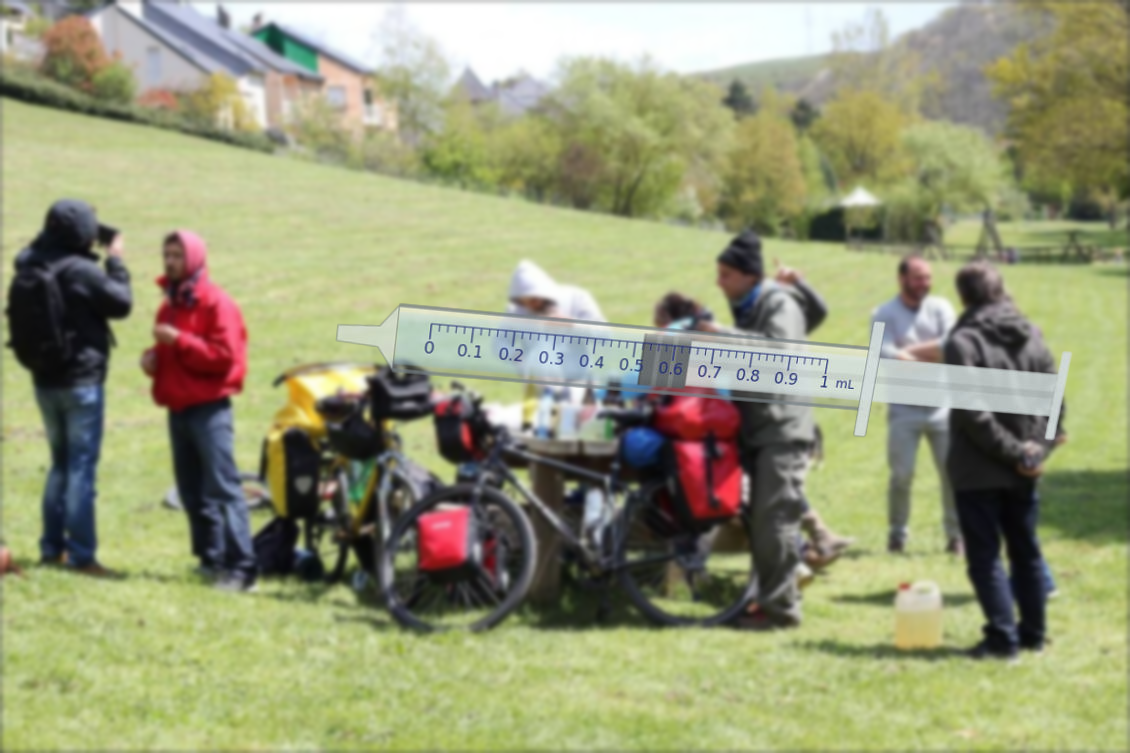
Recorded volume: 0.52 mL
